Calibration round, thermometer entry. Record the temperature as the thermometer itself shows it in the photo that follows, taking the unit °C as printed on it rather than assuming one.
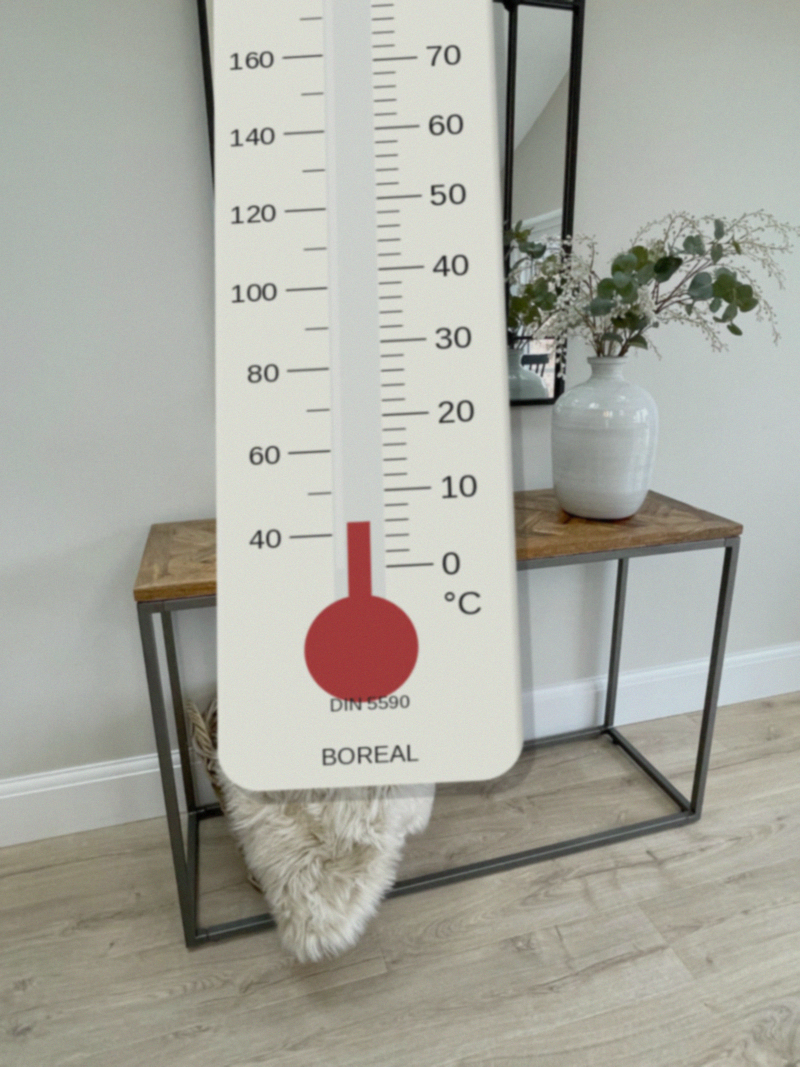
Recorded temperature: 6 °C
